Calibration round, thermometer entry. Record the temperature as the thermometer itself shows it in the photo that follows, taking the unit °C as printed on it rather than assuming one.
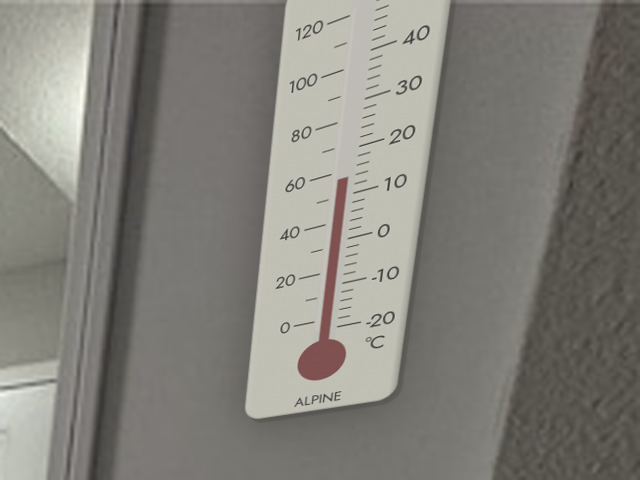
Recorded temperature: 14 °C
